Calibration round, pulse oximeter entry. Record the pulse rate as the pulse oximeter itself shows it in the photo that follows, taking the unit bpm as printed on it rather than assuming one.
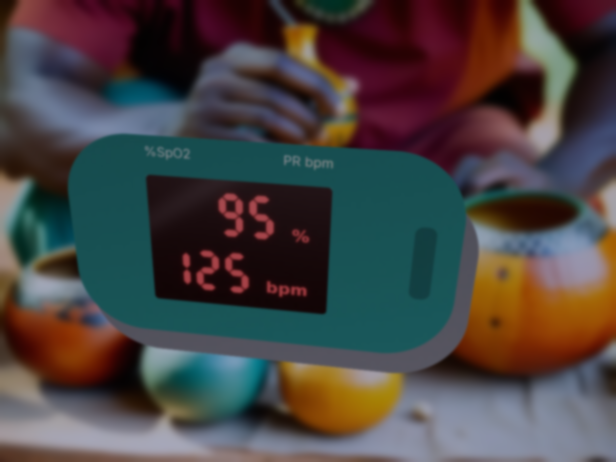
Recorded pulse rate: 125 bpm
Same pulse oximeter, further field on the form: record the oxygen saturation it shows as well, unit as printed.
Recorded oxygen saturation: 95 %
